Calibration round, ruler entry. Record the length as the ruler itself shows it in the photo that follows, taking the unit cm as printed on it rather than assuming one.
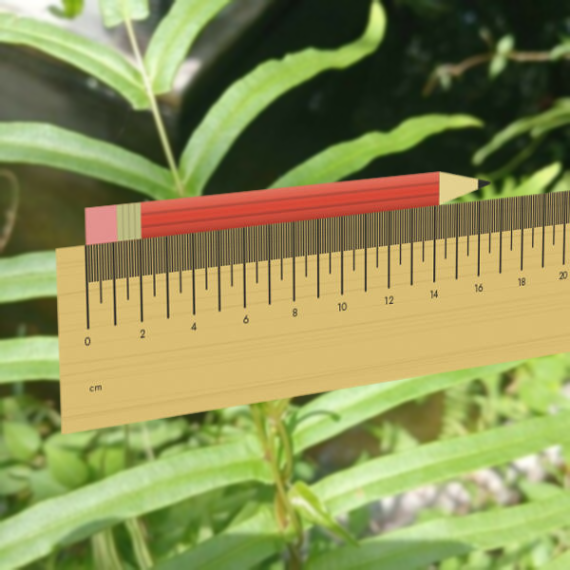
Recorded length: 16.5 cm
